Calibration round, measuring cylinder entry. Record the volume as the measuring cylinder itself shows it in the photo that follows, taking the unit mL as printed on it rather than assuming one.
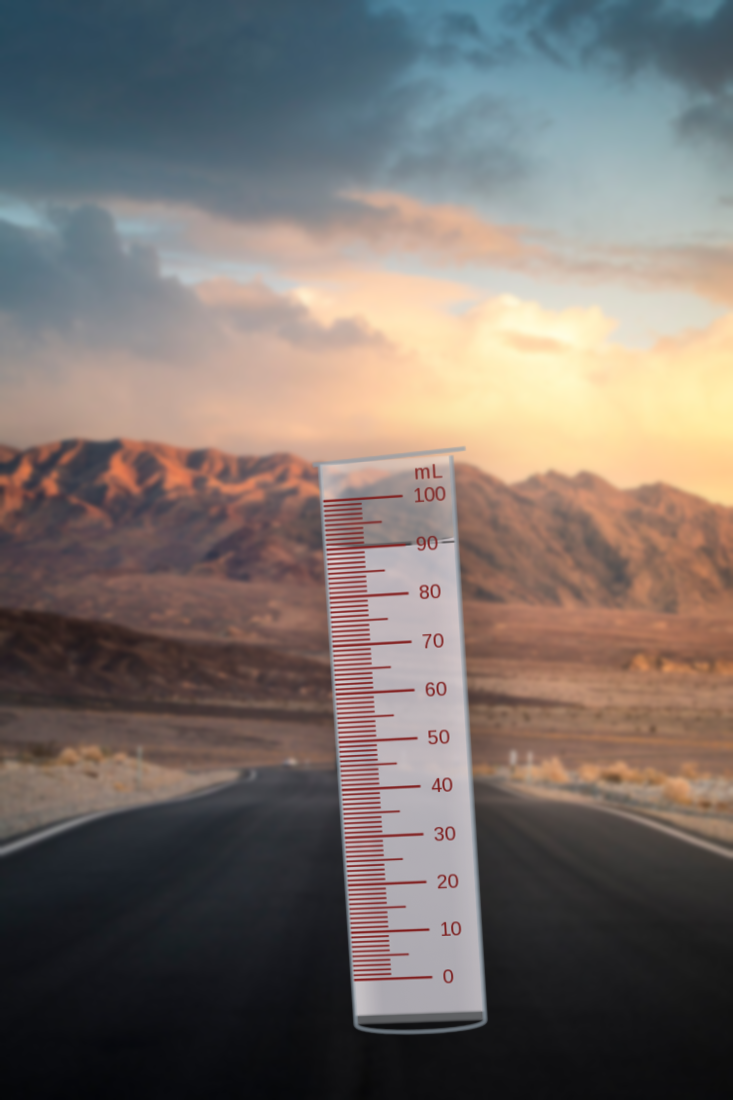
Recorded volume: 90 mL
